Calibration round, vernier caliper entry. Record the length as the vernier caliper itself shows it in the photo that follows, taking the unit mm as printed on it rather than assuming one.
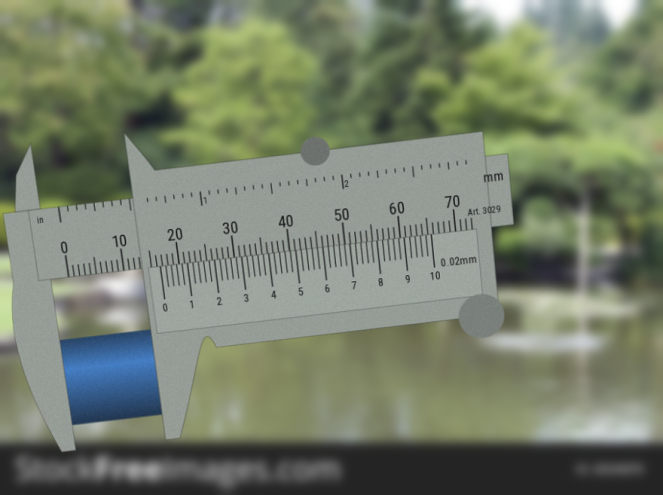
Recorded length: 16.6 mm
